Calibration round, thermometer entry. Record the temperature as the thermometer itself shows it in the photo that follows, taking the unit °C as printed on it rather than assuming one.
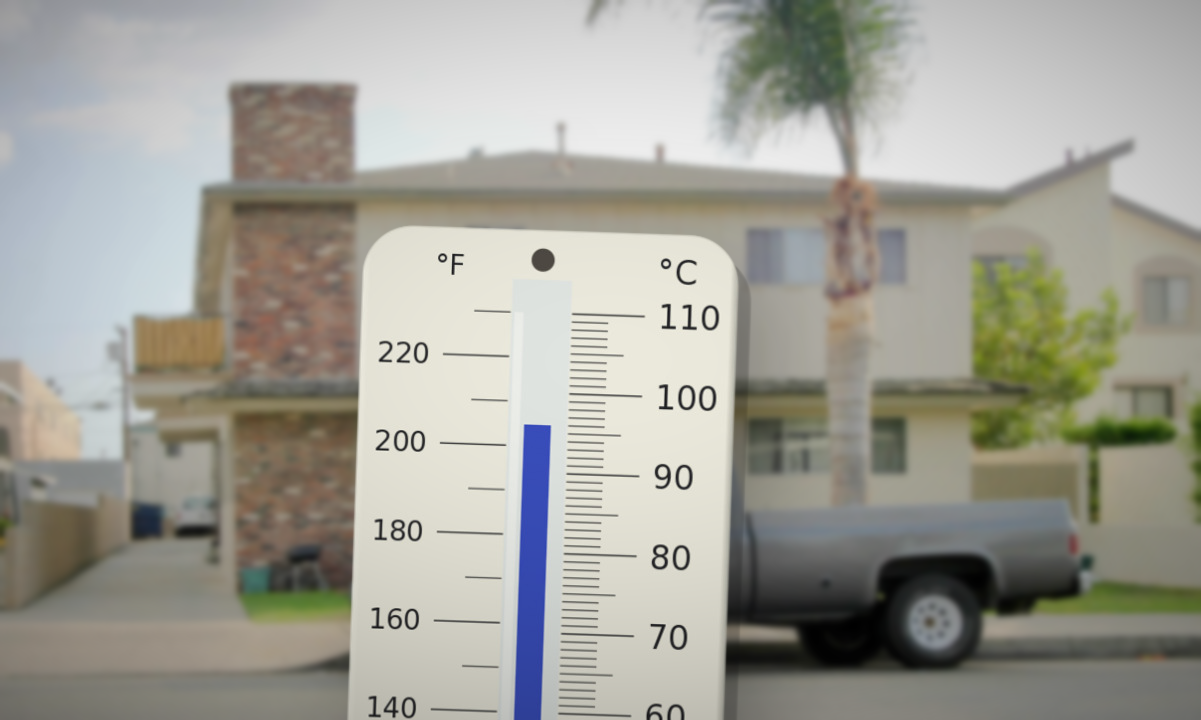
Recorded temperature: 96 °C
